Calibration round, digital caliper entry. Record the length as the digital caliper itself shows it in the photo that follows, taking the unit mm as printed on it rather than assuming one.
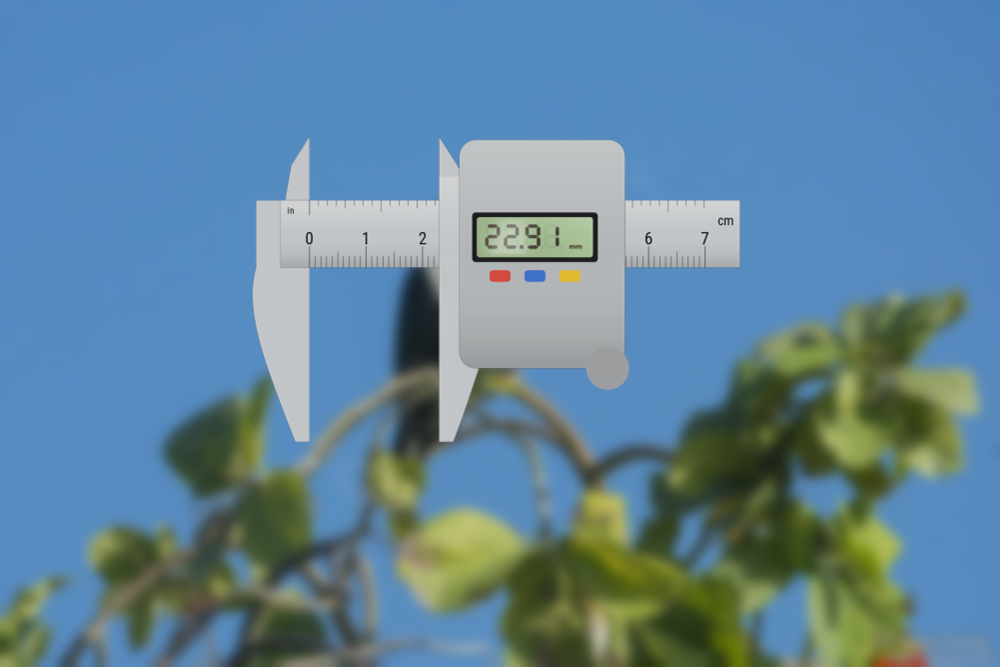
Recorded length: 22.91 mm
